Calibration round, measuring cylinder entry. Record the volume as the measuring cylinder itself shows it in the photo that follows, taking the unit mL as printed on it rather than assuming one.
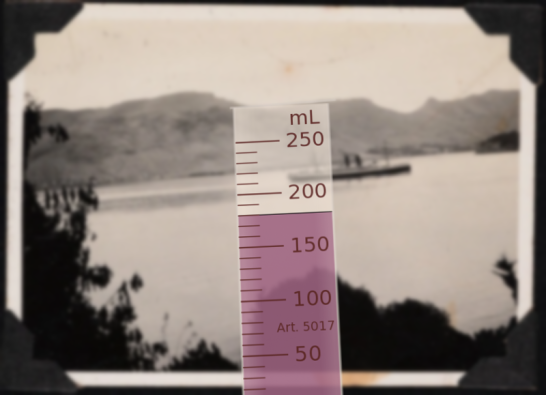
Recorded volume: 180 mL
